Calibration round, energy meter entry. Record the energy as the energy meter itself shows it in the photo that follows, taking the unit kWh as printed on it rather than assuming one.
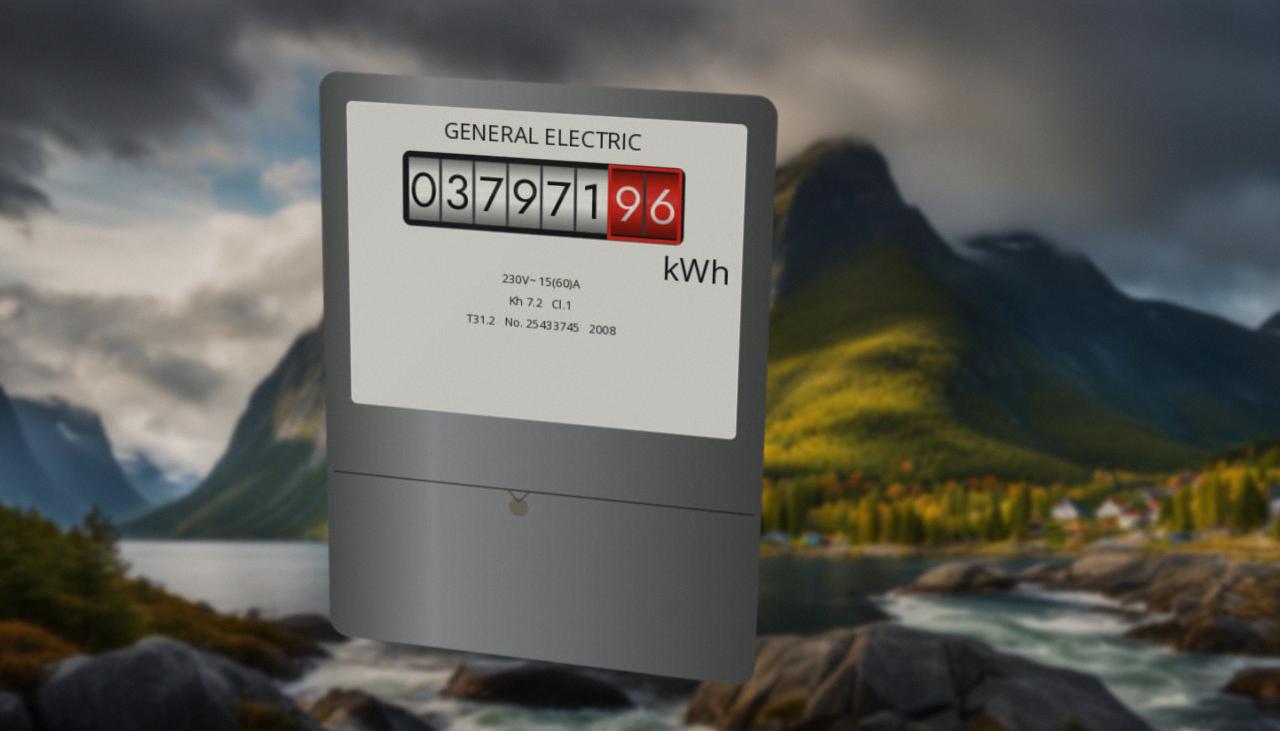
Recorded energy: 37971.96 kWh
